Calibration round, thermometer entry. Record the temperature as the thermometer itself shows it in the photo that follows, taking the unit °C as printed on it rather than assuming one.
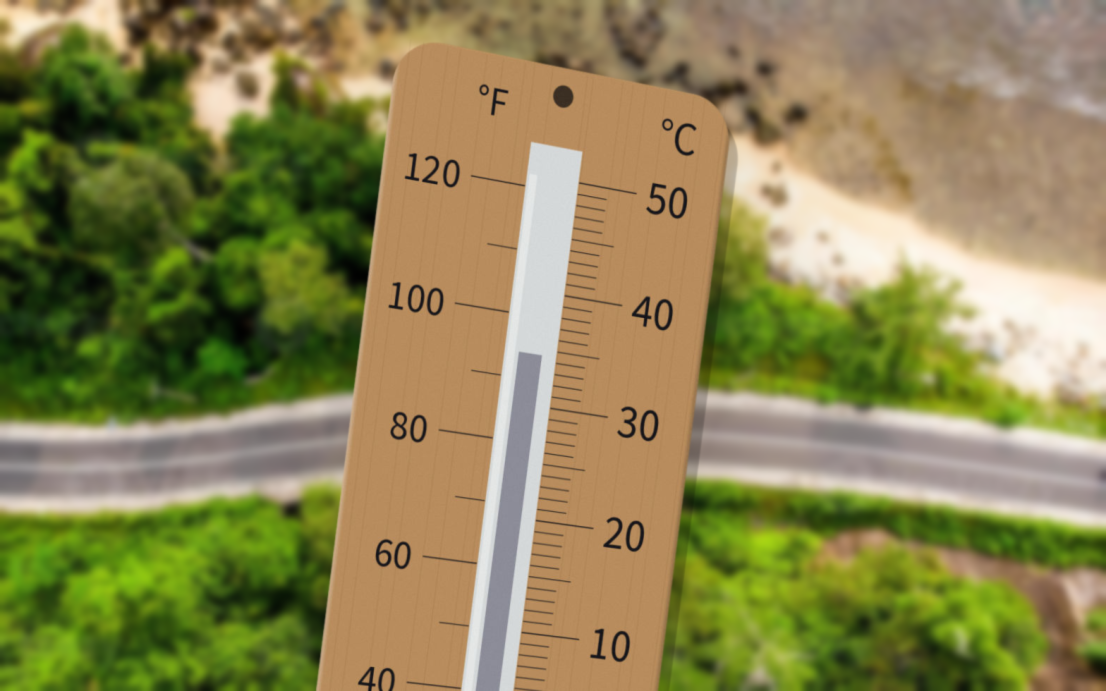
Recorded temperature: 34.5 °C
